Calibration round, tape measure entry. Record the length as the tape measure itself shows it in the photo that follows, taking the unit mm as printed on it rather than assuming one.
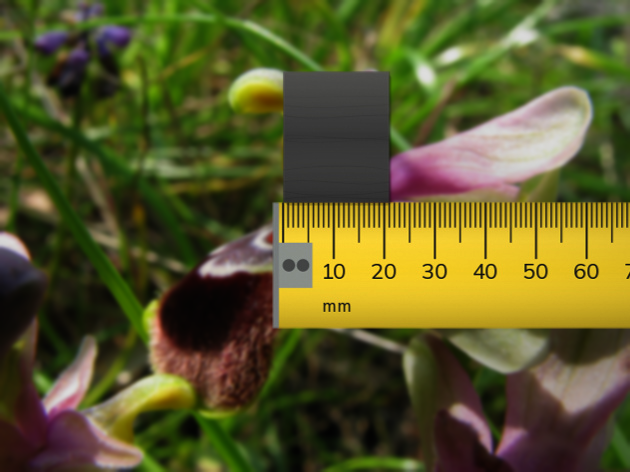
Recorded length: 21 mm
